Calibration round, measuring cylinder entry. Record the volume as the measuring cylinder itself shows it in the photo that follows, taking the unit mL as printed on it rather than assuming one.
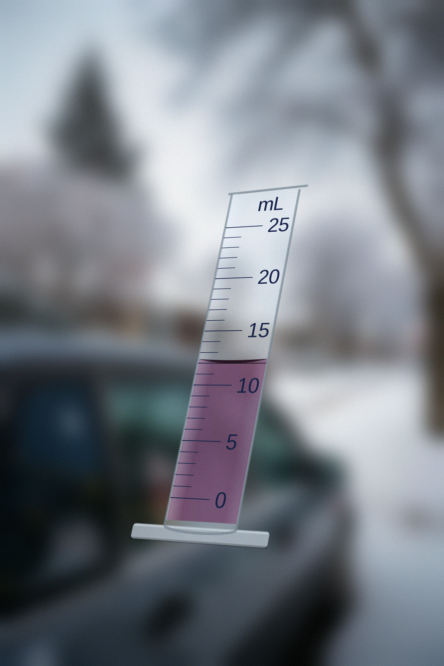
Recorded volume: 12 mL
